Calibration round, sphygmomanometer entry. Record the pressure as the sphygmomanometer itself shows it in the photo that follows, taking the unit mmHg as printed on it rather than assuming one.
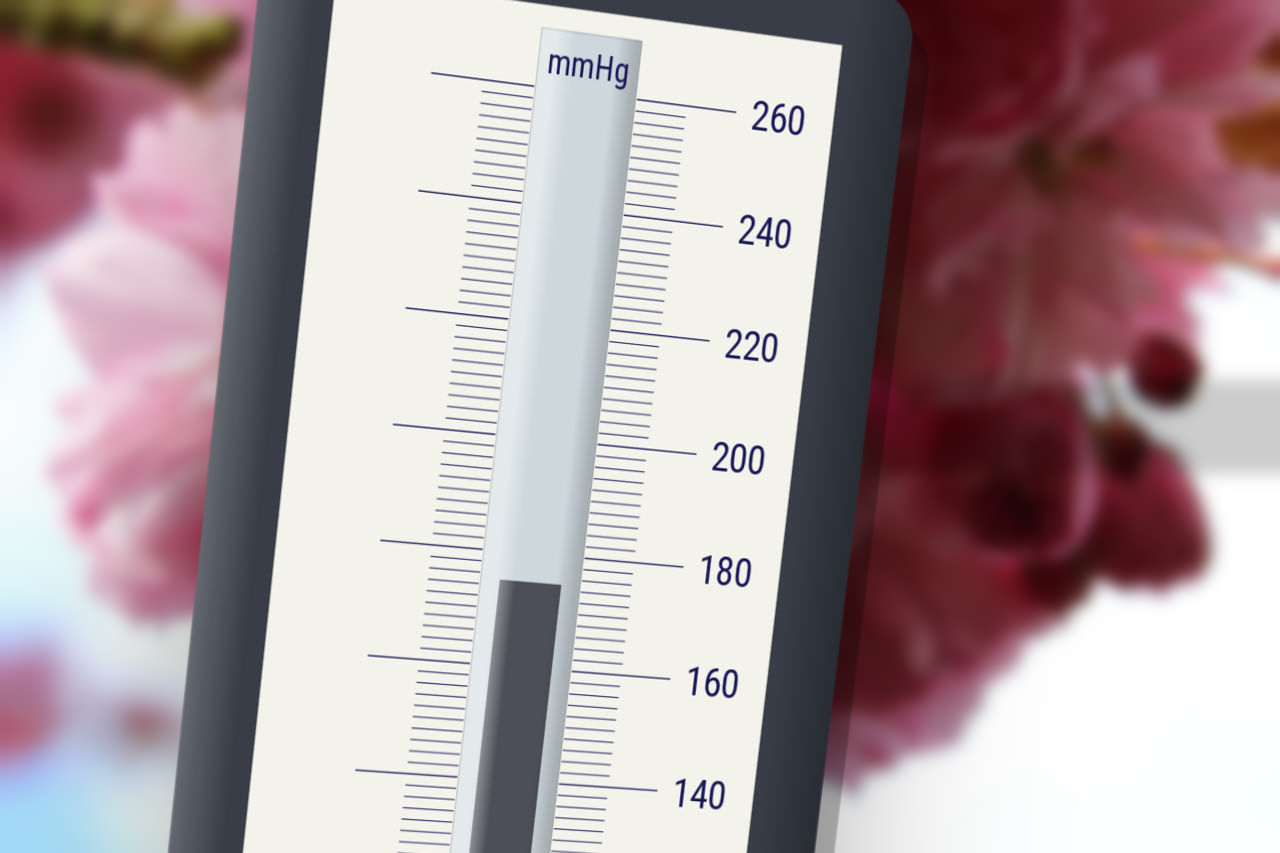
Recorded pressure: 175 mmHg
